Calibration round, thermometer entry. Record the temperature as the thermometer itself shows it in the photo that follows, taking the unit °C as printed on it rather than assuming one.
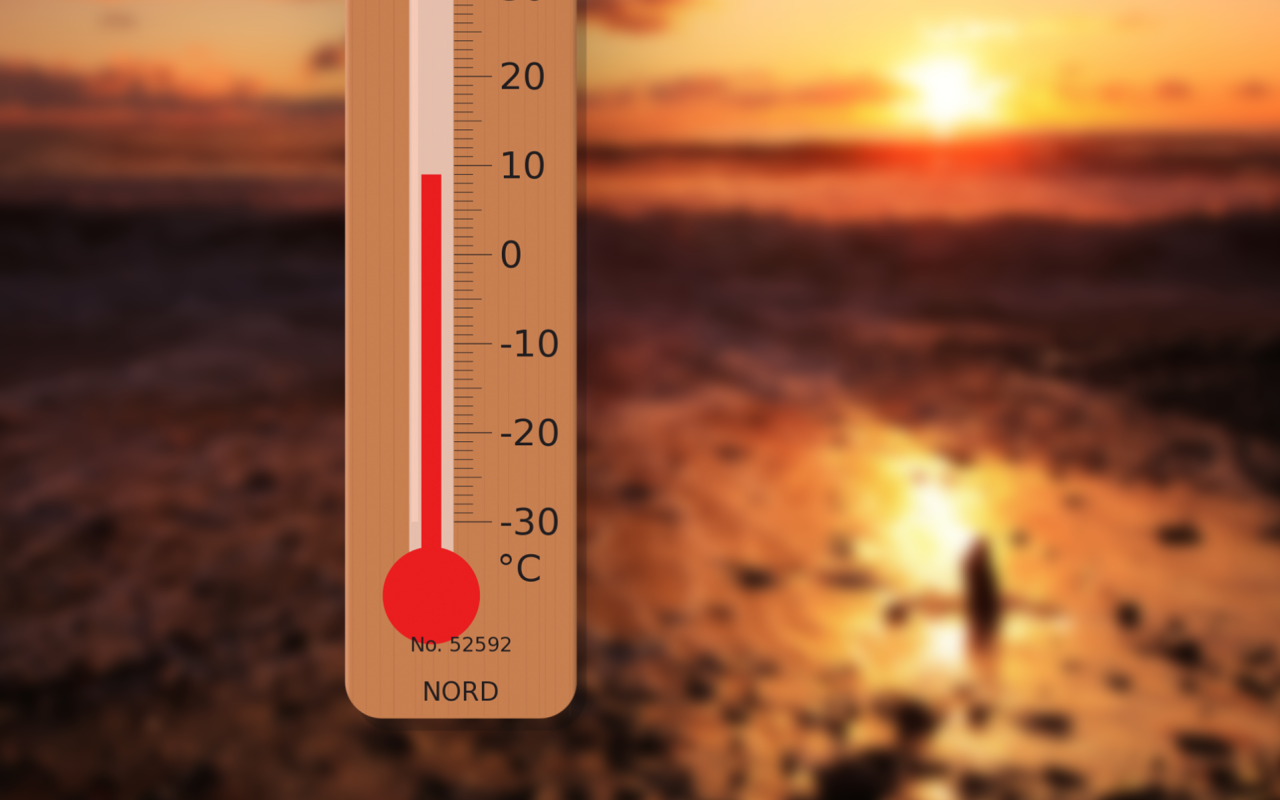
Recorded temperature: 9 °C
